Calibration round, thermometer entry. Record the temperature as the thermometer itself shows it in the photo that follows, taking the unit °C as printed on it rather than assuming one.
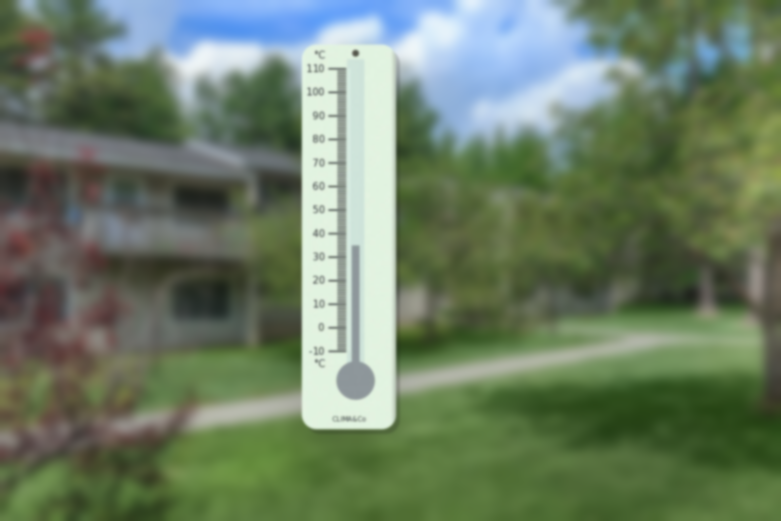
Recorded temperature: 35 °C
